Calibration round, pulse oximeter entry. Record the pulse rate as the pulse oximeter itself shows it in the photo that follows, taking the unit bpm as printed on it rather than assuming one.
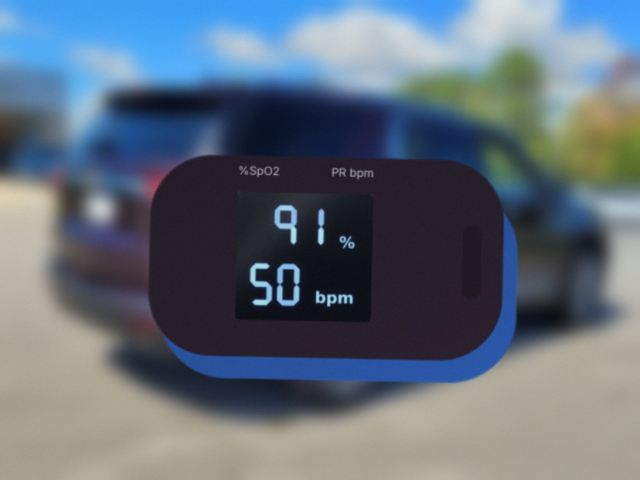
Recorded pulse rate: 50 bpm
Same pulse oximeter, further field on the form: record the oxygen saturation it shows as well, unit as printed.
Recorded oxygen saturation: 91 %
